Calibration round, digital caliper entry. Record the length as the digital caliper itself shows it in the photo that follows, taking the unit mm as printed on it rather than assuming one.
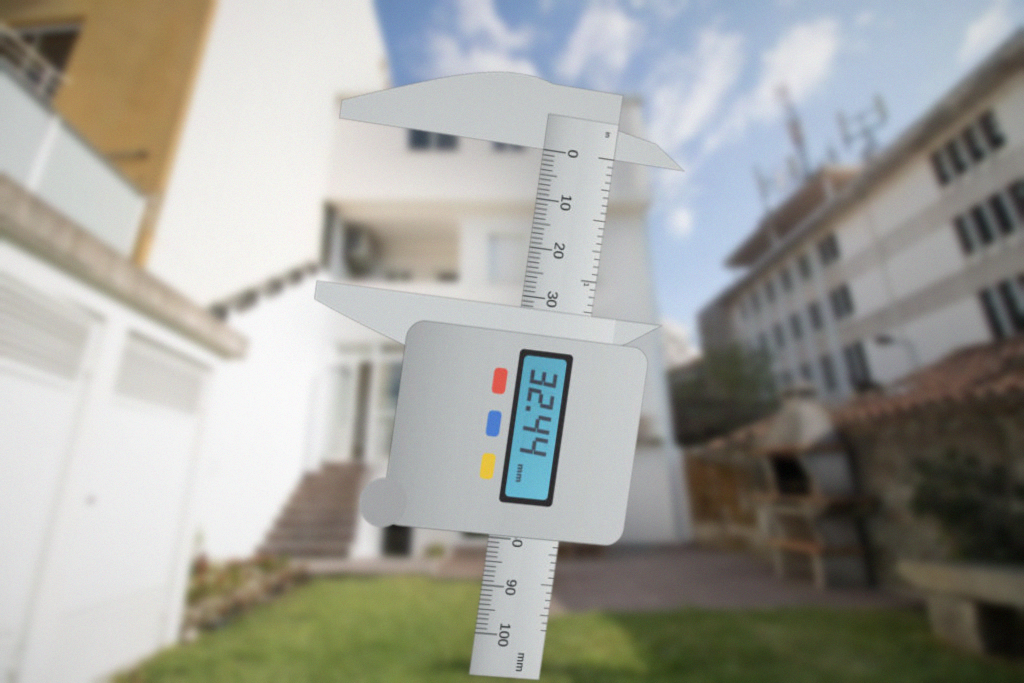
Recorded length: 32.44 mm
